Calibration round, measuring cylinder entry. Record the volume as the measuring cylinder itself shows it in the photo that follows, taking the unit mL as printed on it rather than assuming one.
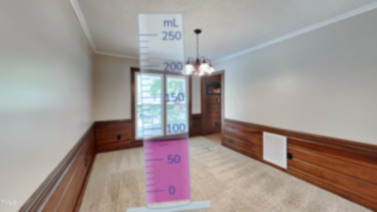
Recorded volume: 80 mL
